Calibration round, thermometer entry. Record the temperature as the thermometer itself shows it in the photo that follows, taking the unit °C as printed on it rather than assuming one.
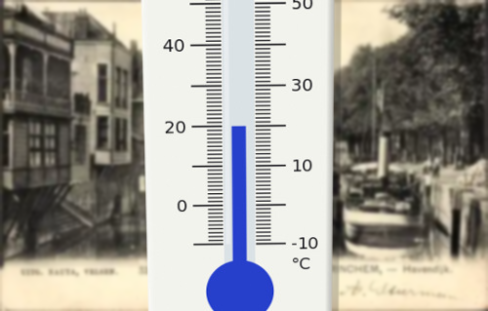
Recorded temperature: 20 °C
